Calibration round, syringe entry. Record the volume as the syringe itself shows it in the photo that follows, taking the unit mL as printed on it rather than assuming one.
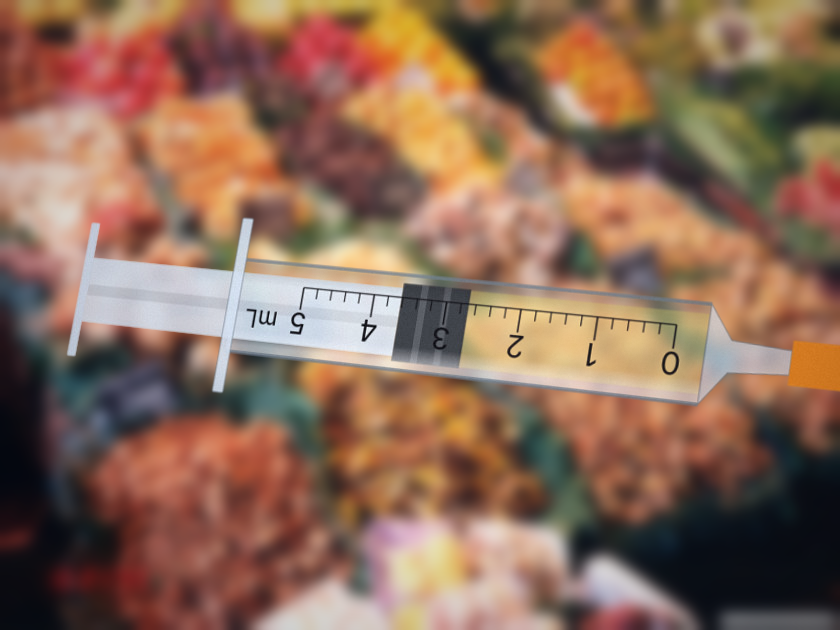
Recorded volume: 2.7 mL
